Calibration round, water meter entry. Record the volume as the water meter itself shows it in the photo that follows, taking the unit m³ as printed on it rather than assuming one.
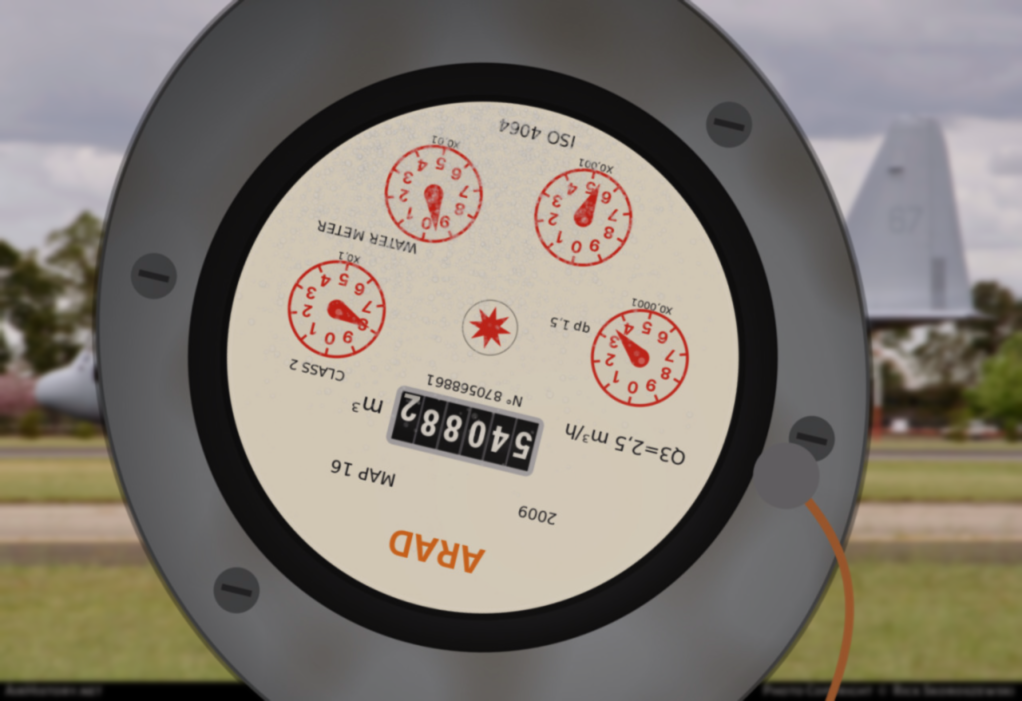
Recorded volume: 540881.7953 m³
